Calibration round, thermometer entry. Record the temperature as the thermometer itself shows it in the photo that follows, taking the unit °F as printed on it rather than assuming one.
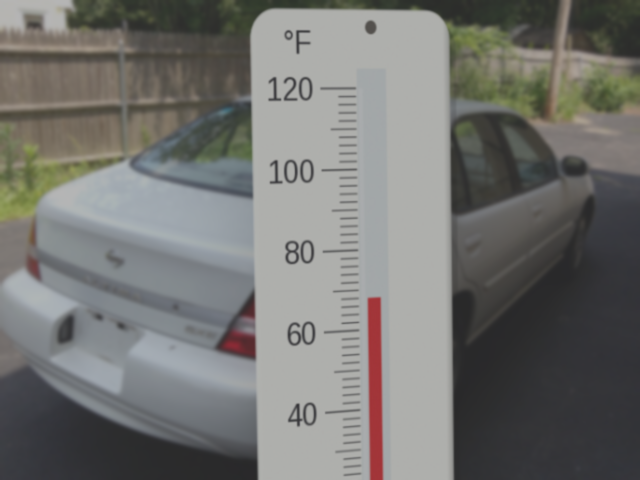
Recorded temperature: 68 °F
